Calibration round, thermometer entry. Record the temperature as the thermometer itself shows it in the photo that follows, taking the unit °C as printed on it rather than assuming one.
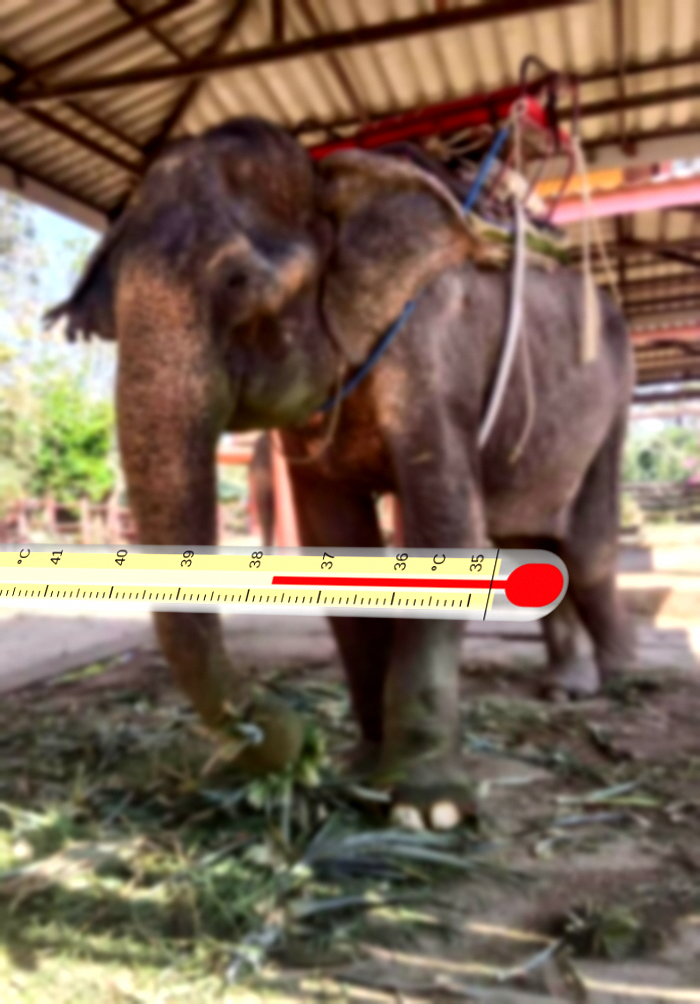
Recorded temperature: 37.7 °C
